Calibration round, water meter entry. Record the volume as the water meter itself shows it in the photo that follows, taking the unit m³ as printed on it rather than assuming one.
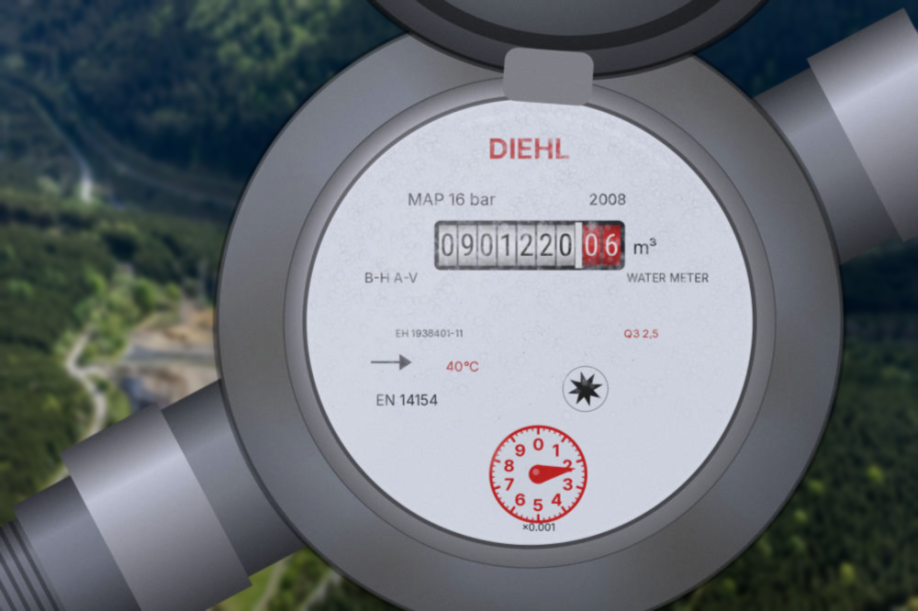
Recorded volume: 901220.062 m³
